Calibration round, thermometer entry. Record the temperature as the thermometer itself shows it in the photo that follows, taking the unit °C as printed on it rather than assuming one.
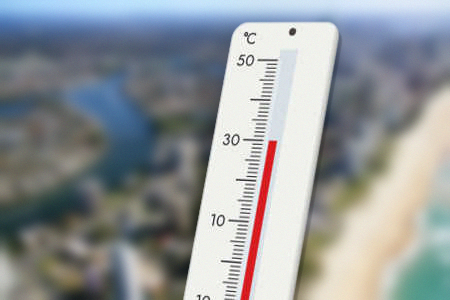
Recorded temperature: 30 °C
